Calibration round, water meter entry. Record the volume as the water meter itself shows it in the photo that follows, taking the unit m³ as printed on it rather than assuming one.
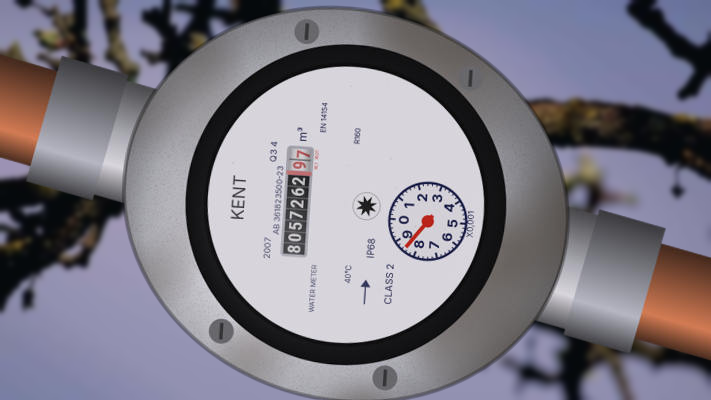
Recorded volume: 8057262.968 m³
